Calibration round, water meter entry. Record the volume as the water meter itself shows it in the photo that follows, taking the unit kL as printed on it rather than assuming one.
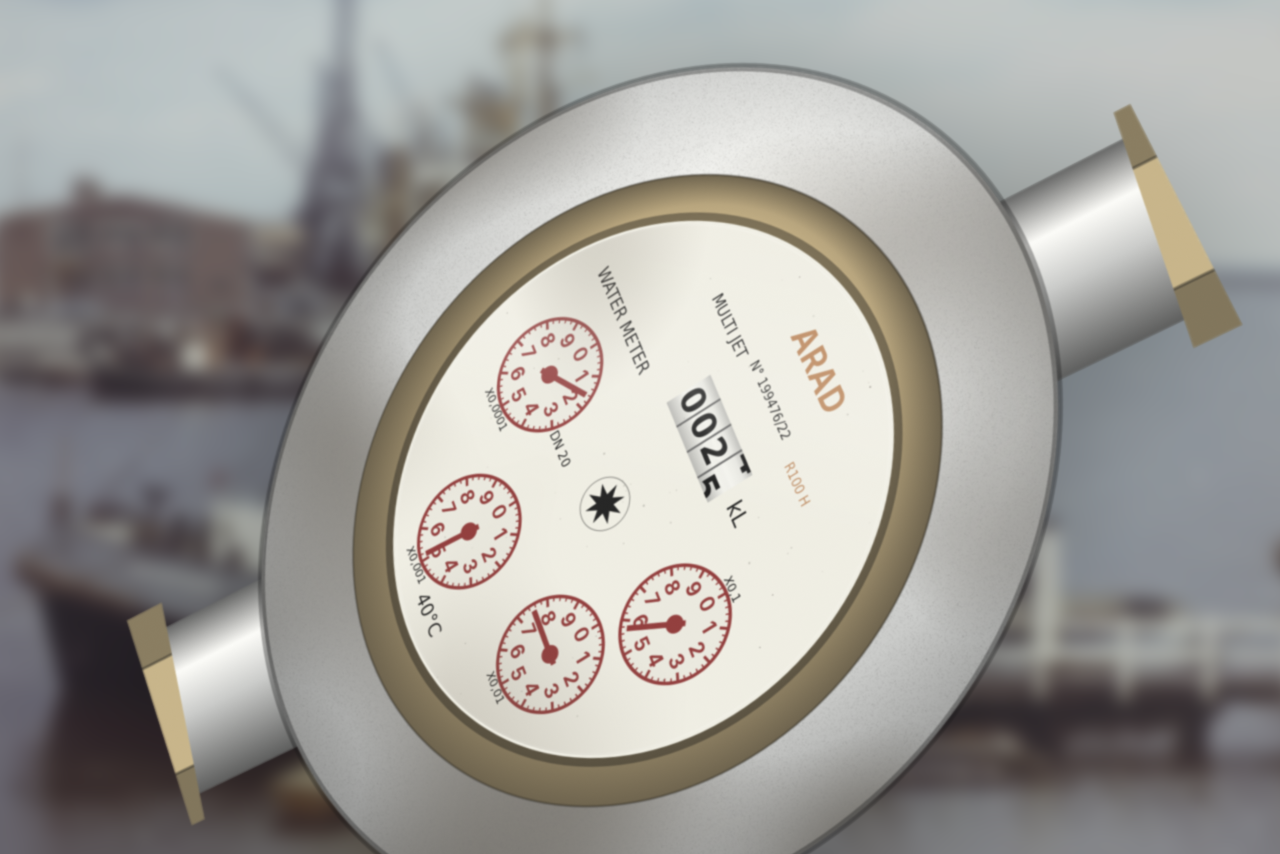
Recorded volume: 24.5751 kL
